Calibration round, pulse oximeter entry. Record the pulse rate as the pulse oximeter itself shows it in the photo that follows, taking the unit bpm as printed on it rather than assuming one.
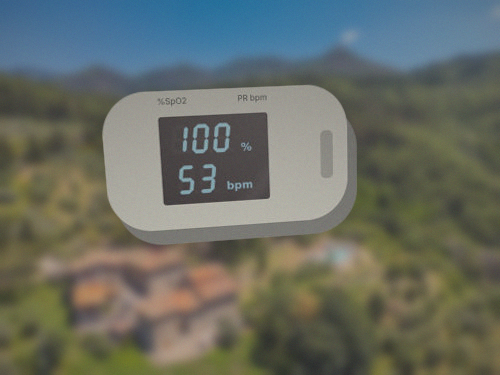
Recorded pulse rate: 53 bpm
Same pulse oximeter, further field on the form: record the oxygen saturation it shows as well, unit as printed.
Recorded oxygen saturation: 100 %
